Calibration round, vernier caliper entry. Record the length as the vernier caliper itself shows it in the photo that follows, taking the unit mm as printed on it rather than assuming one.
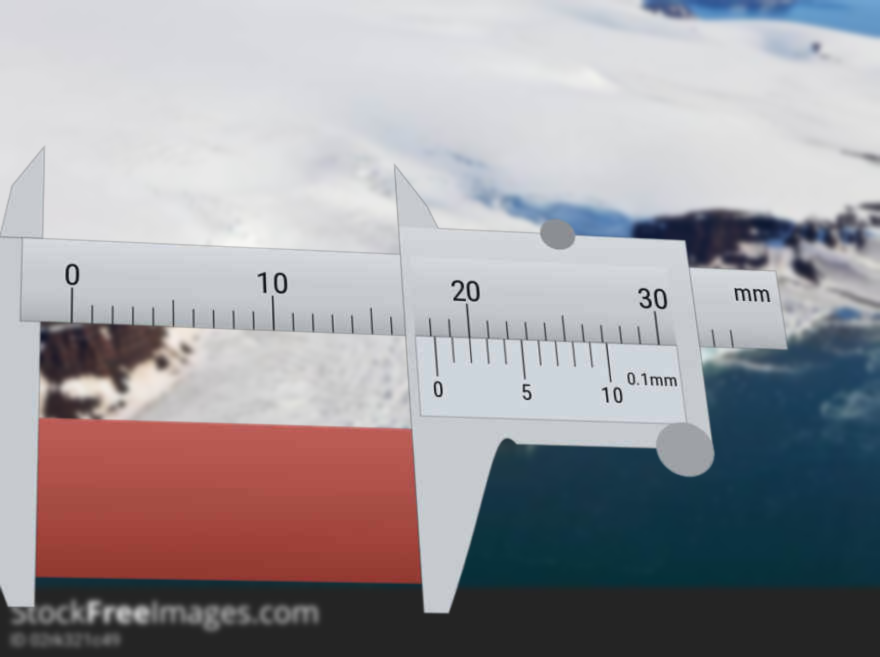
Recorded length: 18.2 mm
